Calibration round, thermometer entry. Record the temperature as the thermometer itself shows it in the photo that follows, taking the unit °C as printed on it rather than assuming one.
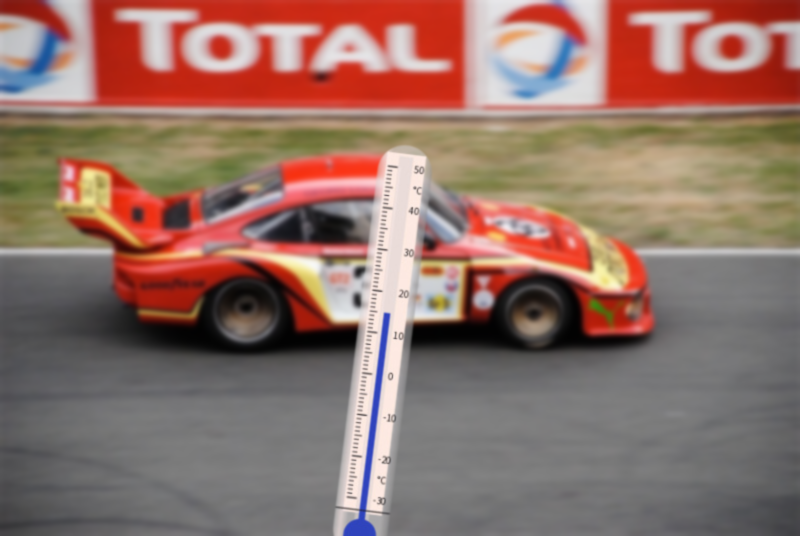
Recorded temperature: 15 °C
